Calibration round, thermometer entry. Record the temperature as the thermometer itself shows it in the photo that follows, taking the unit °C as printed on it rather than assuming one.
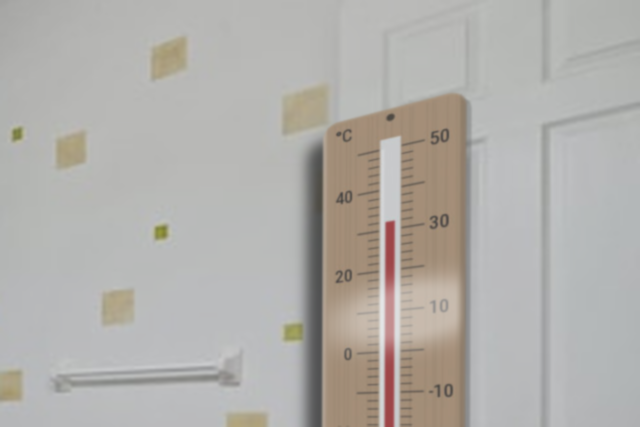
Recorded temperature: 32 °C
